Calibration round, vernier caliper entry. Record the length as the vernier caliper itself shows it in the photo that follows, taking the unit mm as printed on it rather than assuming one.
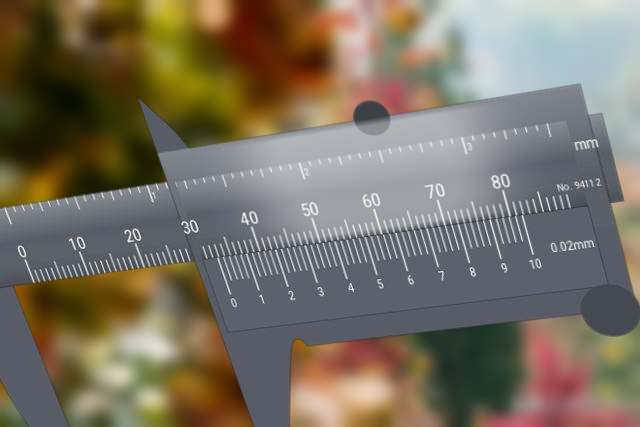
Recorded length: 32.8 mm
